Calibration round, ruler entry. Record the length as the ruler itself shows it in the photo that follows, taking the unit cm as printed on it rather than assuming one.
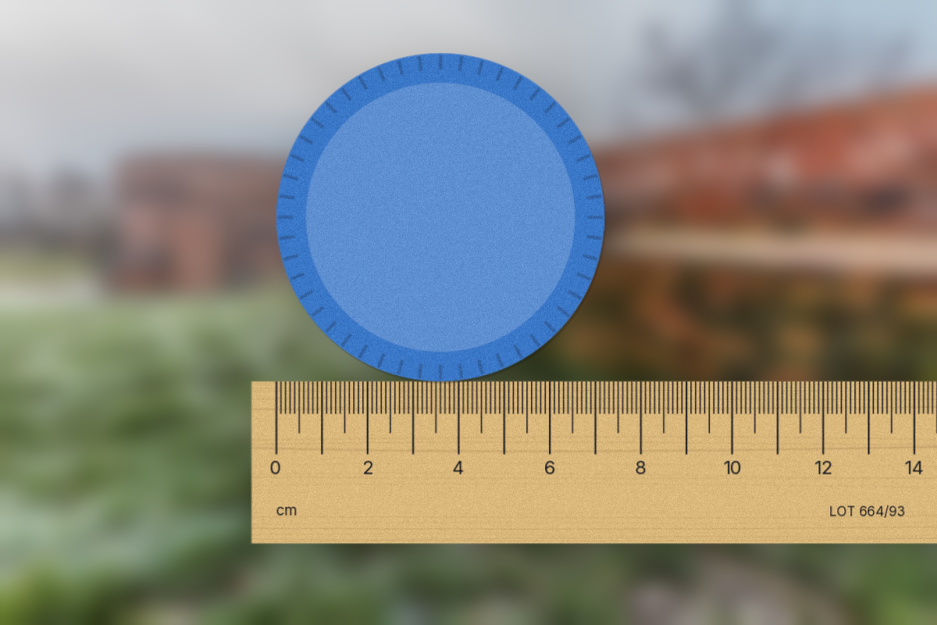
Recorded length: 7.2 cm
